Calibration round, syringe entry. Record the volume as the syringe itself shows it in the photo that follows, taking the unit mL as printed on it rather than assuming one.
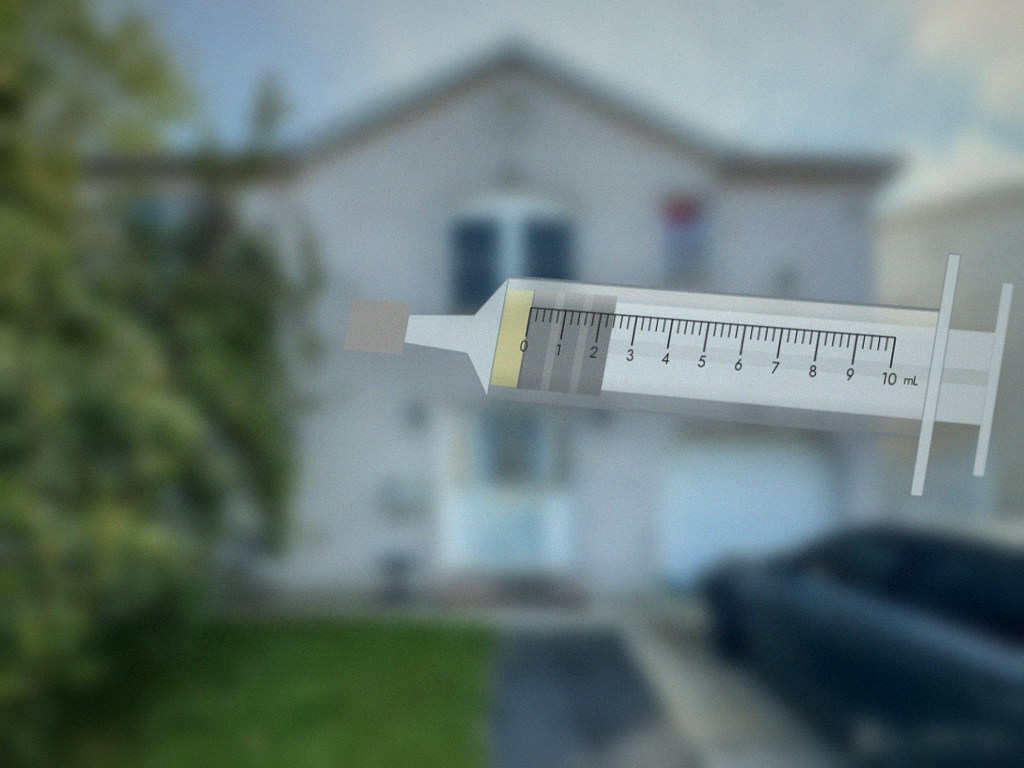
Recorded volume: 0 mL
